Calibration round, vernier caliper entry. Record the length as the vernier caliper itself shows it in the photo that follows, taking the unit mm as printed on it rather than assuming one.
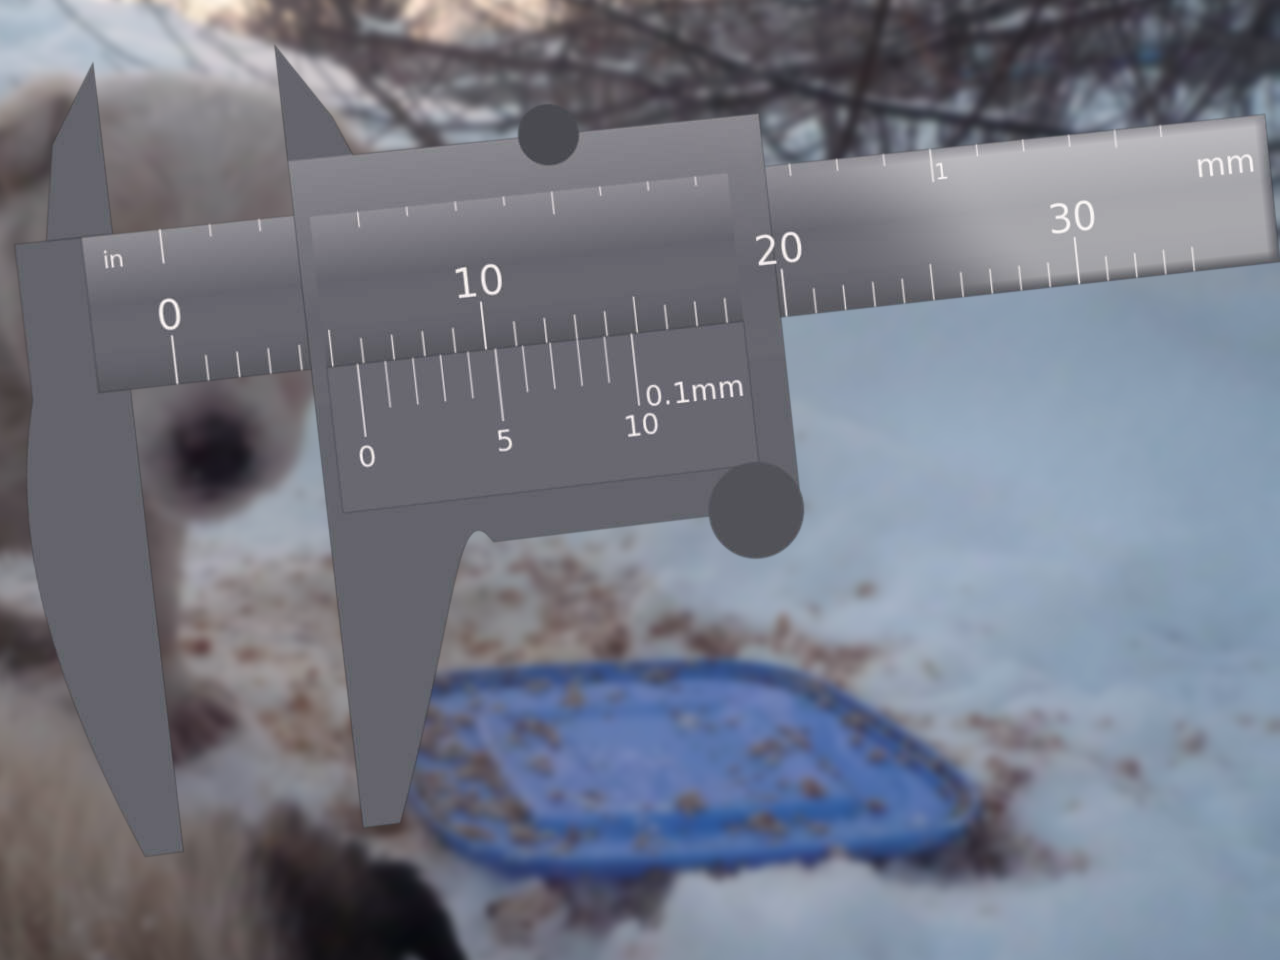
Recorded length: 5.8 mm
